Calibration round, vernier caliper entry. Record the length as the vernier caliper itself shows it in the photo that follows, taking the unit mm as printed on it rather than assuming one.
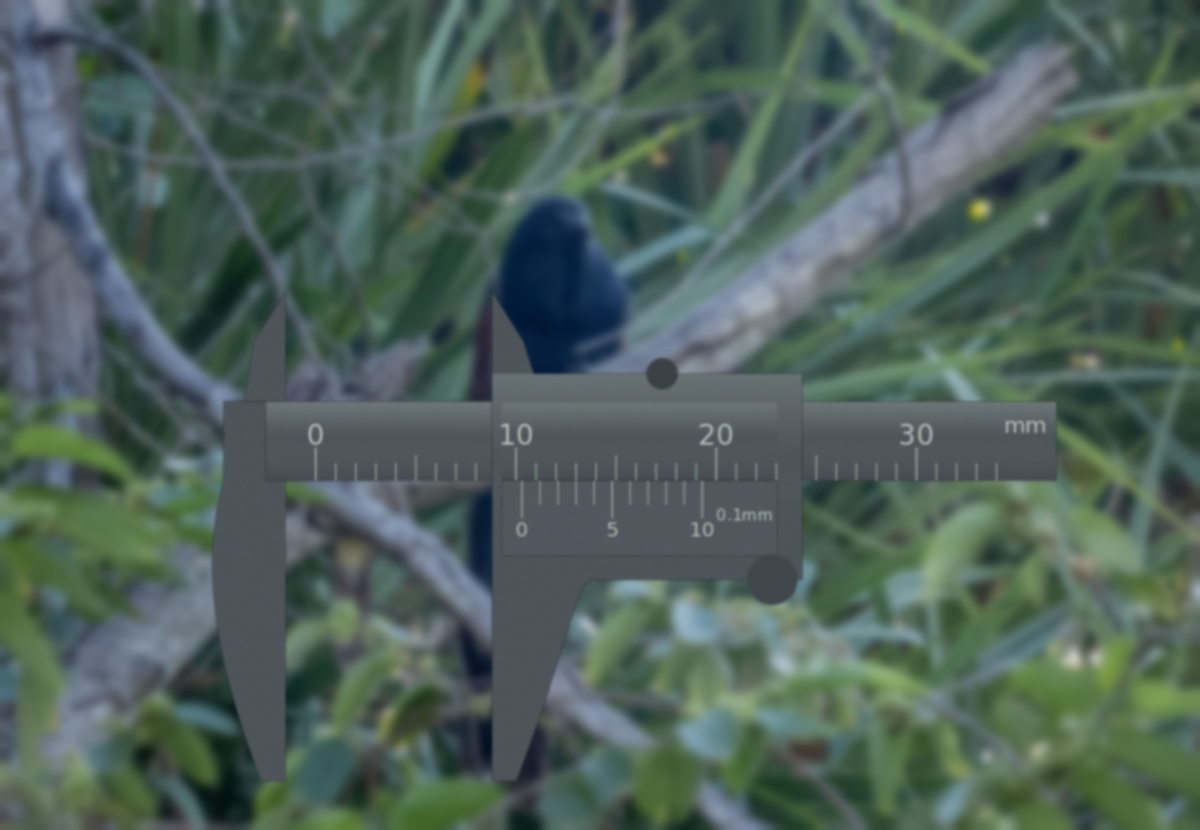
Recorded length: 10.3 mm
